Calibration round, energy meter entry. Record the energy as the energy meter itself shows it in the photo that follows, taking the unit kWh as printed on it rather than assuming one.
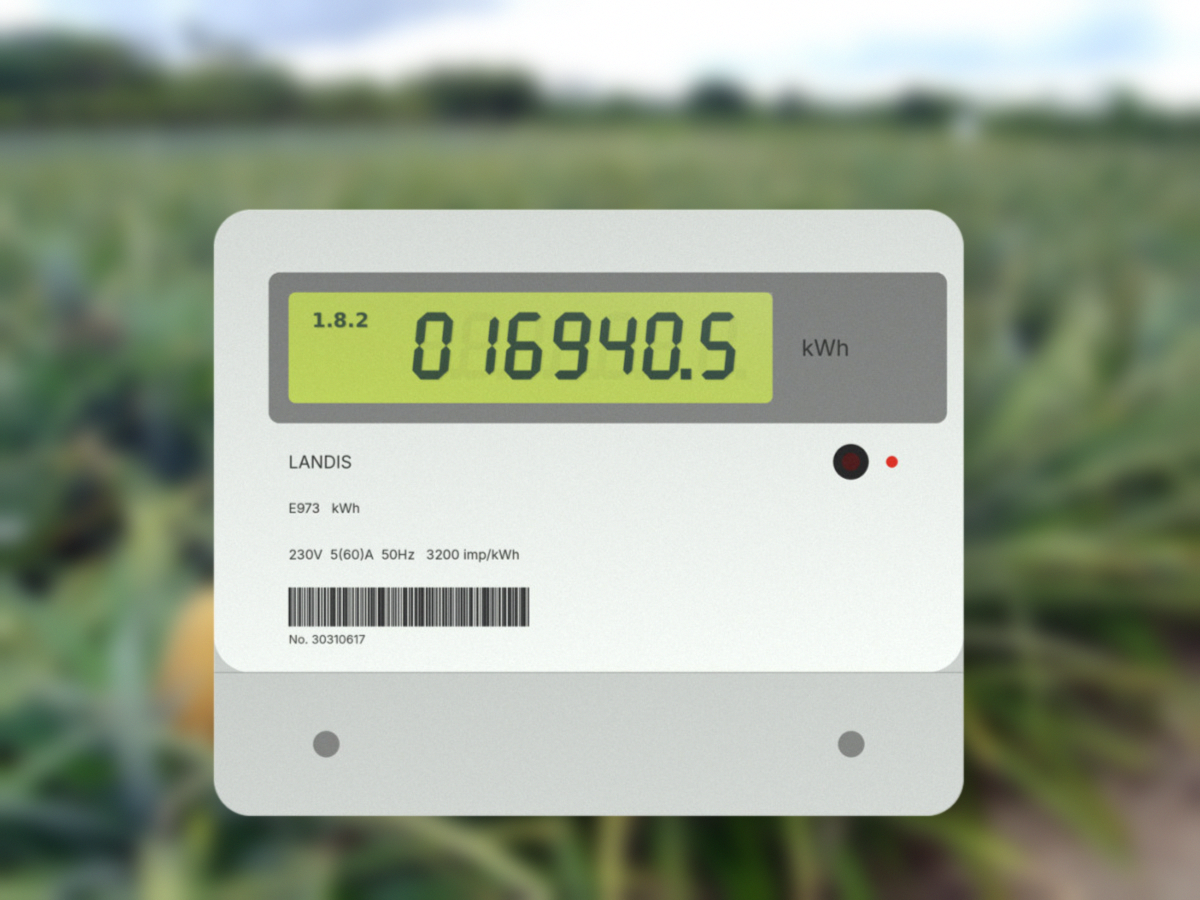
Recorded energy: 16940.5 kWh
